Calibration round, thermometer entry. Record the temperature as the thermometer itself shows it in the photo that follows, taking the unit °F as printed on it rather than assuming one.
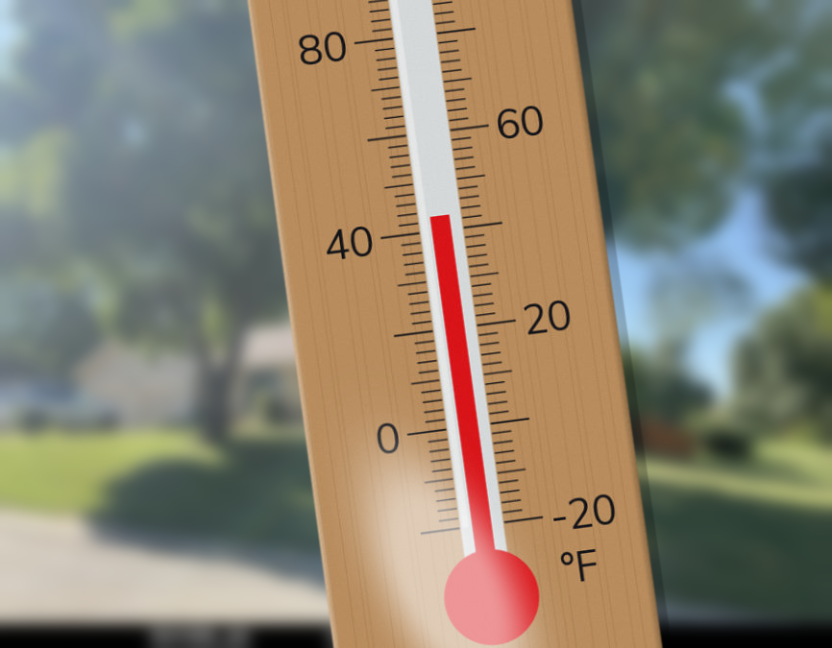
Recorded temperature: 43 °F
